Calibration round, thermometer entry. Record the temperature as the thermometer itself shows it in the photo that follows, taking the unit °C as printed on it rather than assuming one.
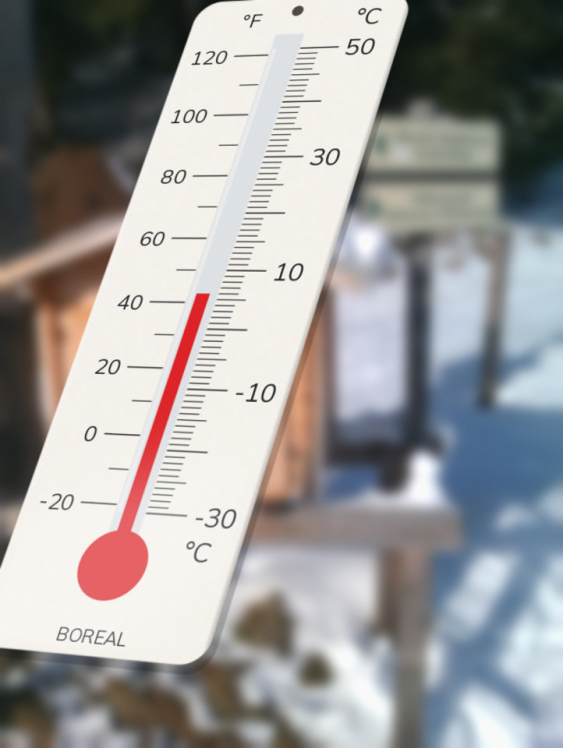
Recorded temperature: 6 °C
